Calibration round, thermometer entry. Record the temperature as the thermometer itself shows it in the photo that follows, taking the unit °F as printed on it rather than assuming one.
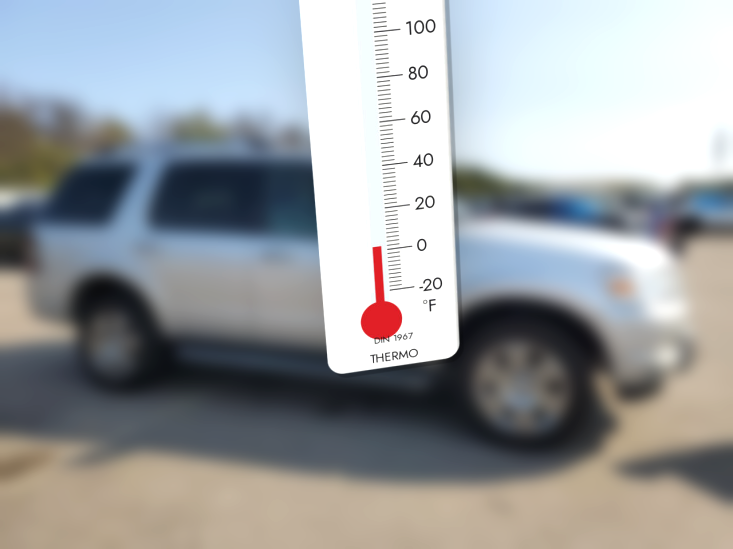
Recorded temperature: 2 °F
